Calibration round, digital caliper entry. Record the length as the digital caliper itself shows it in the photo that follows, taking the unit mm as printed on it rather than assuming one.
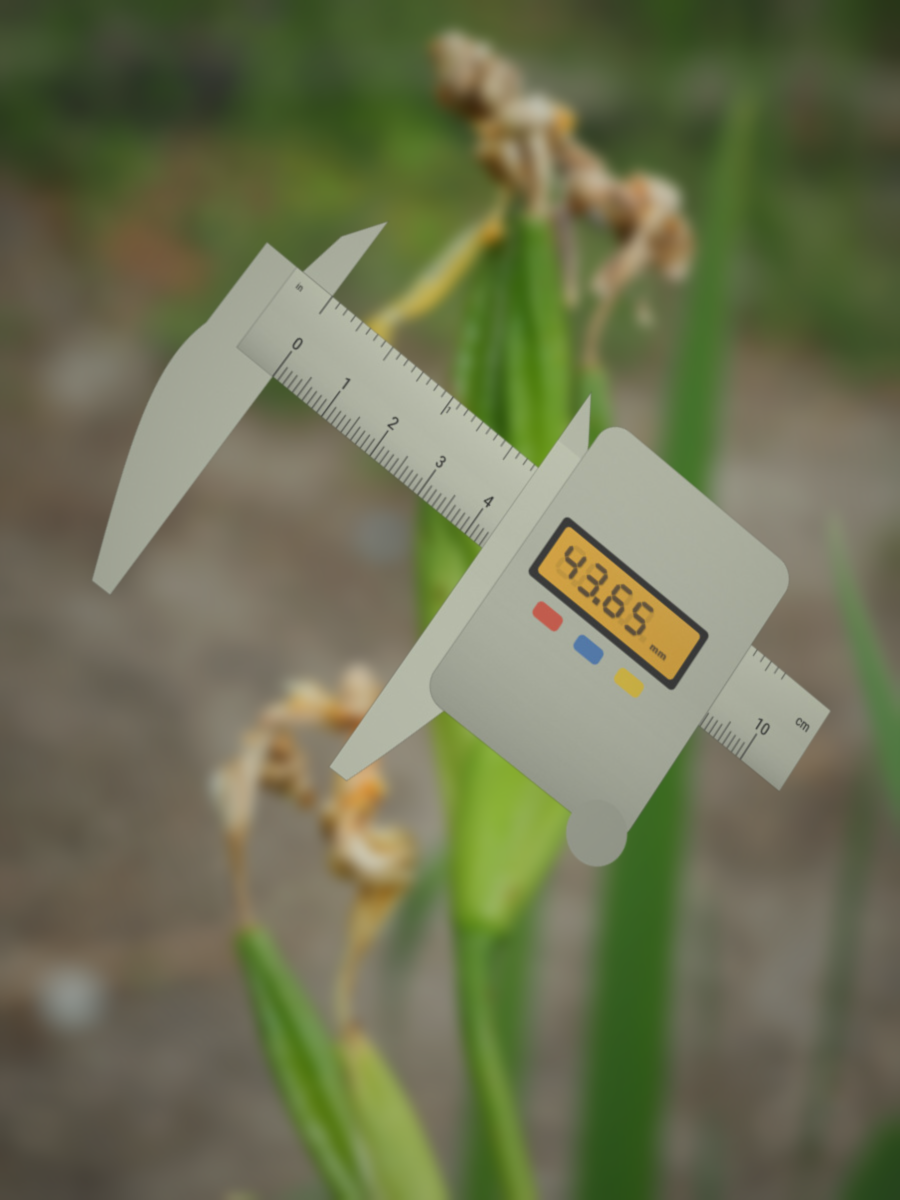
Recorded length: 43.65 mm
